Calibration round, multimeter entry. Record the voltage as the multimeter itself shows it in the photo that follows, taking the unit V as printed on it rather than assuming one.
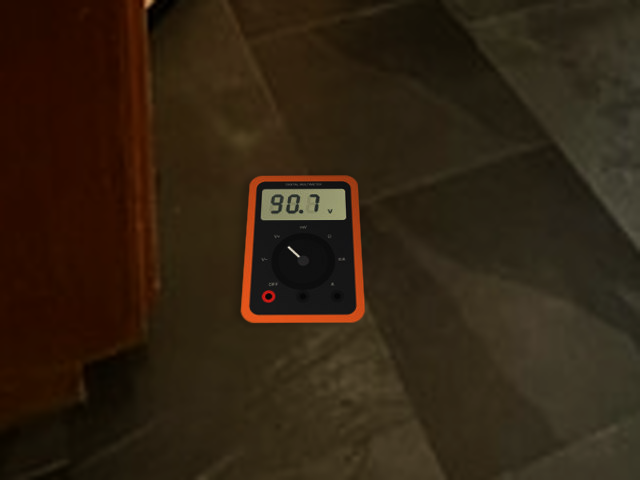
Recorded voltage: 90.7 V
